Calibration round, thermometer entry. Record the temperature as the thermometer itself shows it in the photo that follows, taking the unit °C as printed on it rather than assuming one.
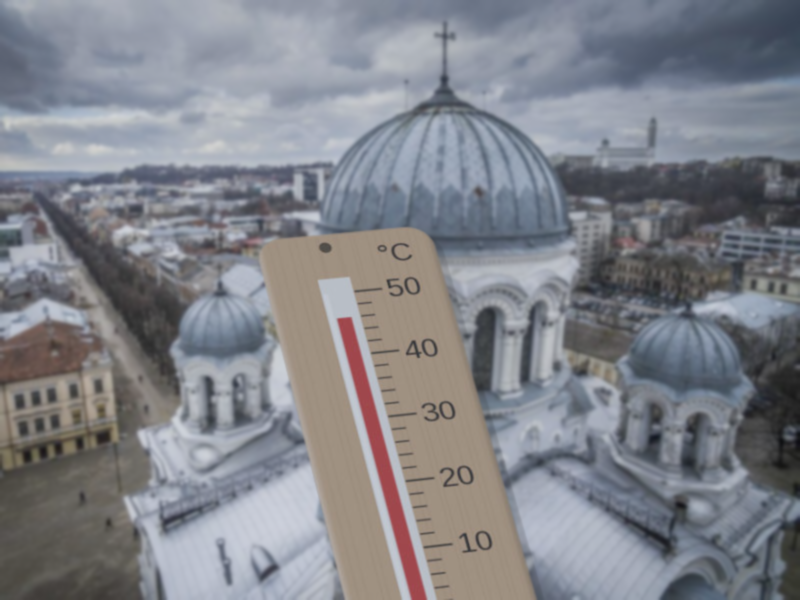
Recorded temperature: 46 °C
